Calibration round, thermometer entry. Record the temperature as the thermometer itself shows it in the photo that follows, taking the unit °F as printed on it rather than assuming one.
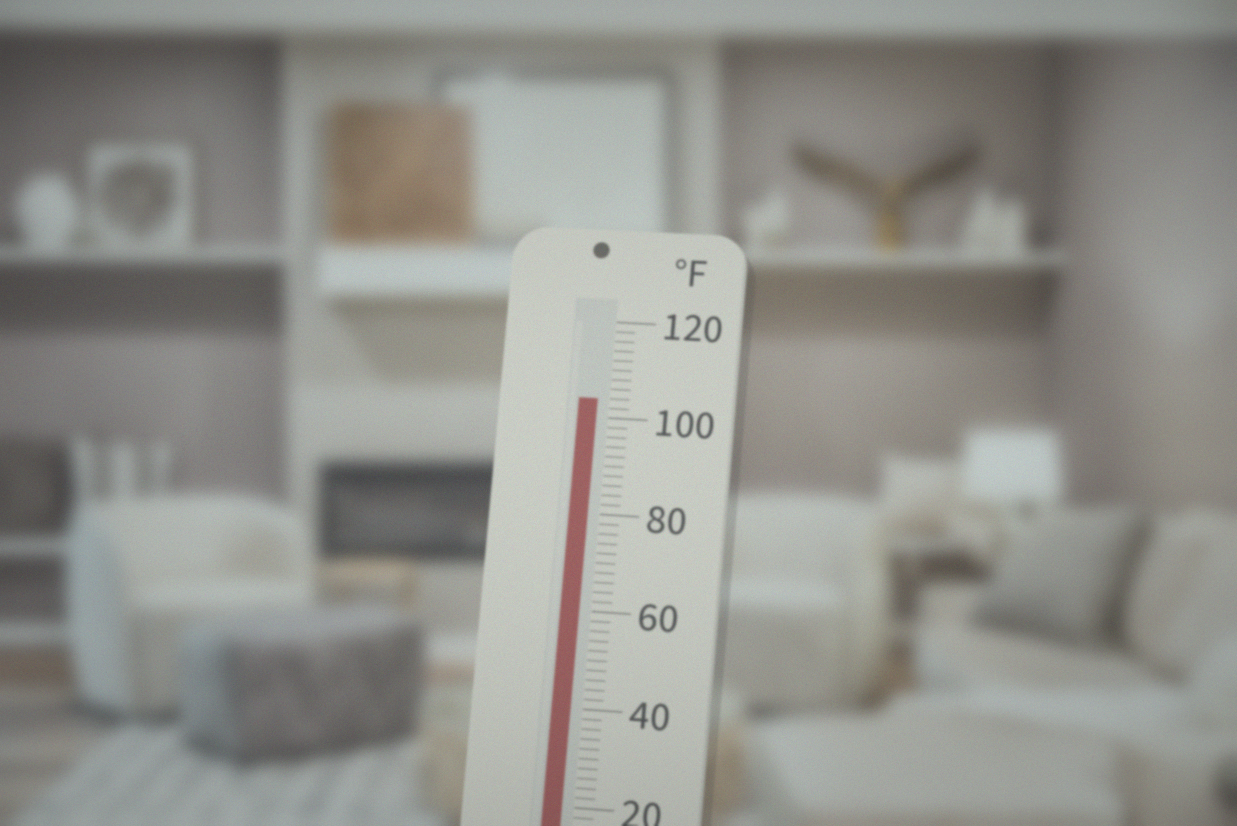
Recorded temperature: 104 °F
